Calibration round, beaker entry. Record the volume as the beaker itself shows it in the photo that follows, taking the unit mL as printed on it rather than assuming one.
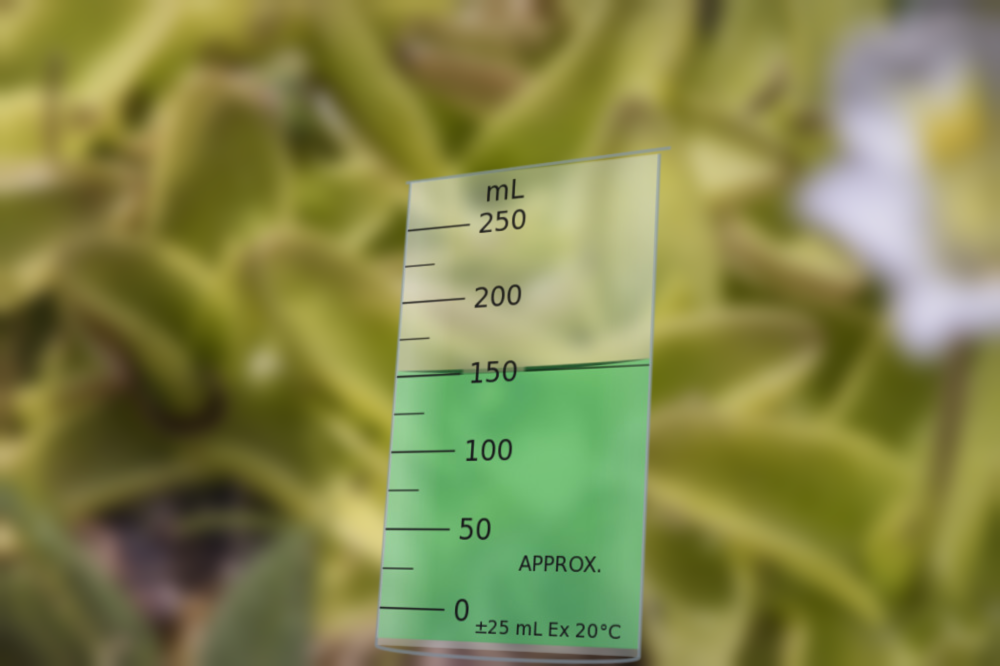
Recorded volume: 150 mL
